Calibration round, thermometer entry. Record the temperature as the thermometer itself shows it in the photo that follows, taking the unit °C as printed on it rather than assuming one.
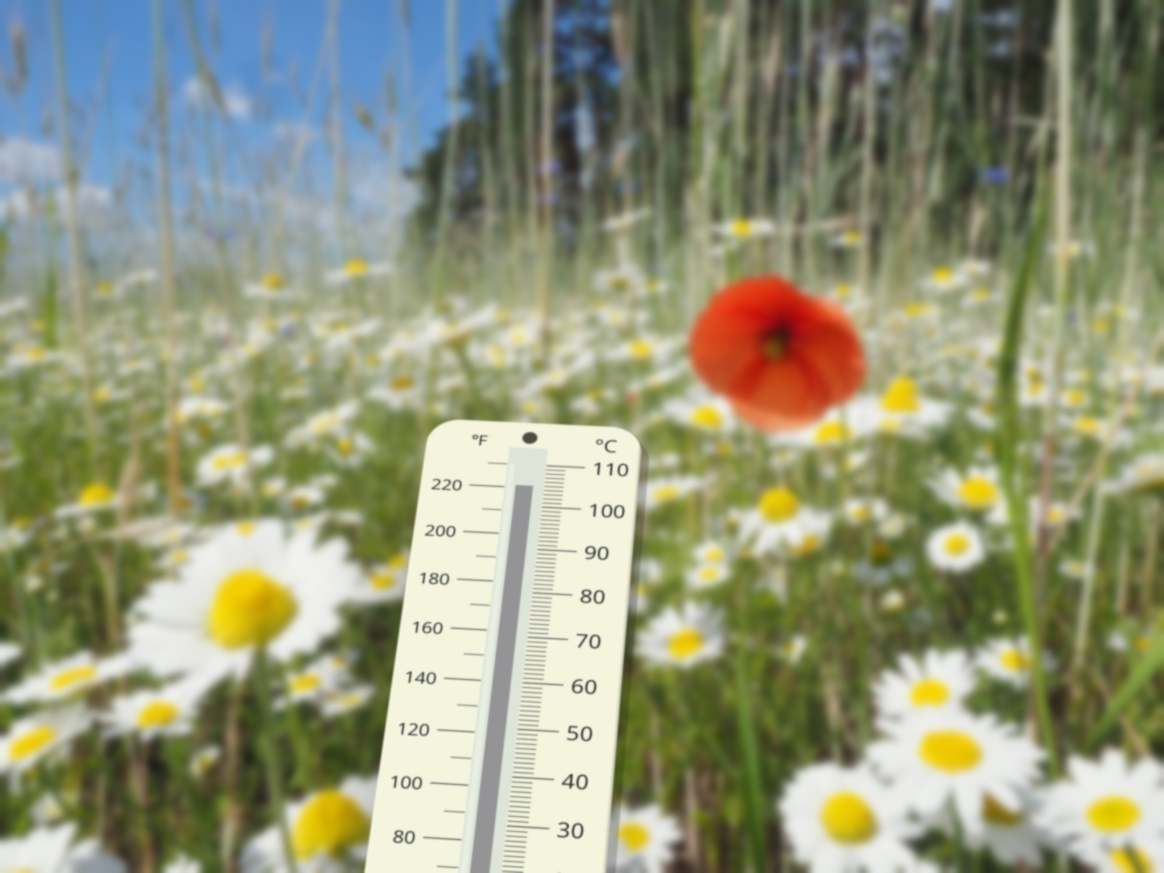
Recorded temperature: 105 °C
